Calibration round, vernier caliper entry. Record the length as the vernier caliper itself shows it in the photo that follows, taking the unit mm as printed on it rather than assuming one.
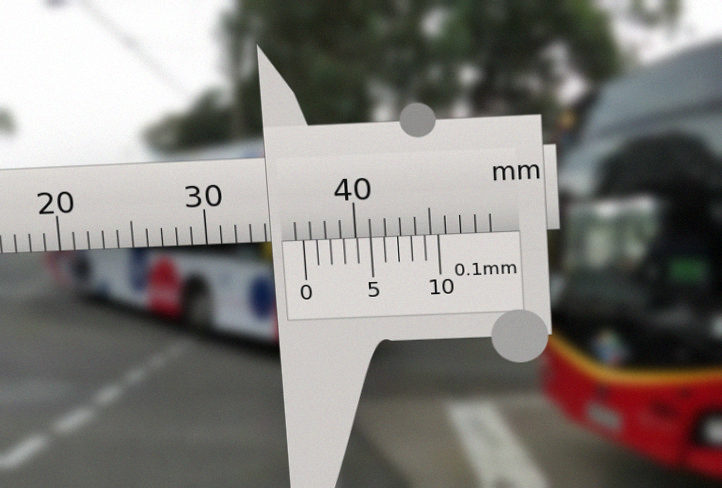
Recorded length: 36.5 mm
